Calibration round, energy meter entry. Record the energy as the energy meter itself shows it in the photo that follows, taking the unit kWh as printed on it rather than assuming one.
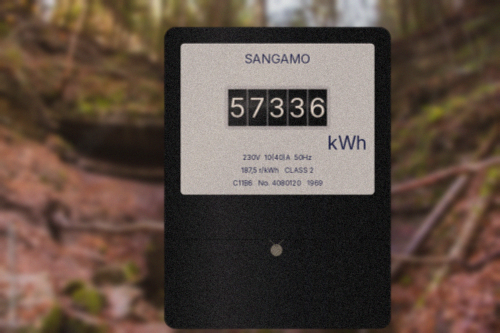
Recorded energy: 57336 kWh
